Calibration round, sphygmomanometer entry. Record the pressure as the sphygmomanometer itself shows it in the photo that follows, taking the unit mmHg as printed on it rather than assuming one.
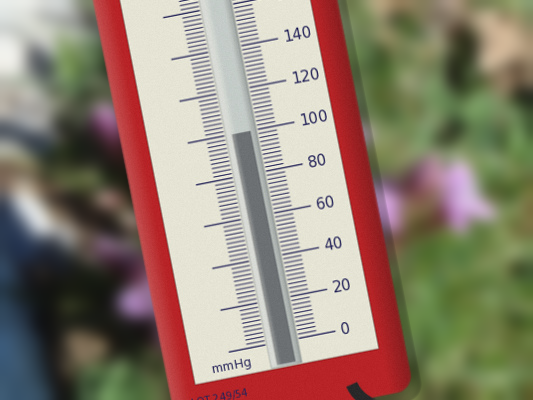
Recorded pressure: 100 mmHg
